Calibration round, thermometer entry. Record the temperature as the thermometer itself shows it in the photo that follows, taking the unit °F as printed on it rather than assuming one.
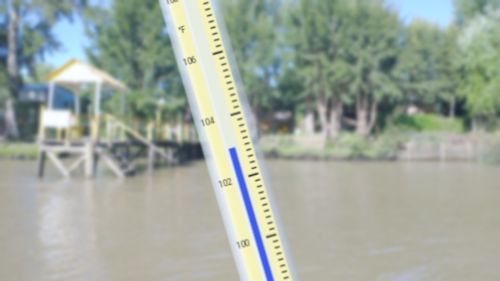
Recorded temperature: 103 °F
